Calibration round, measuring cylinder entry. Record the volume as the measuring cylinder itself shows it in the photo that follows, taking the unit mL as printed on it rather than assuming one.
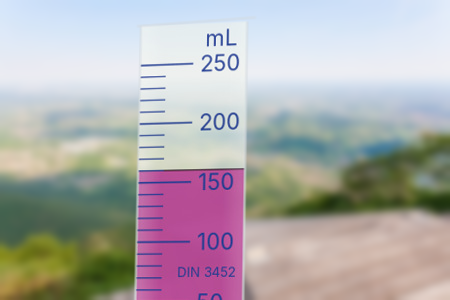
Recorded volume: 160 mL
